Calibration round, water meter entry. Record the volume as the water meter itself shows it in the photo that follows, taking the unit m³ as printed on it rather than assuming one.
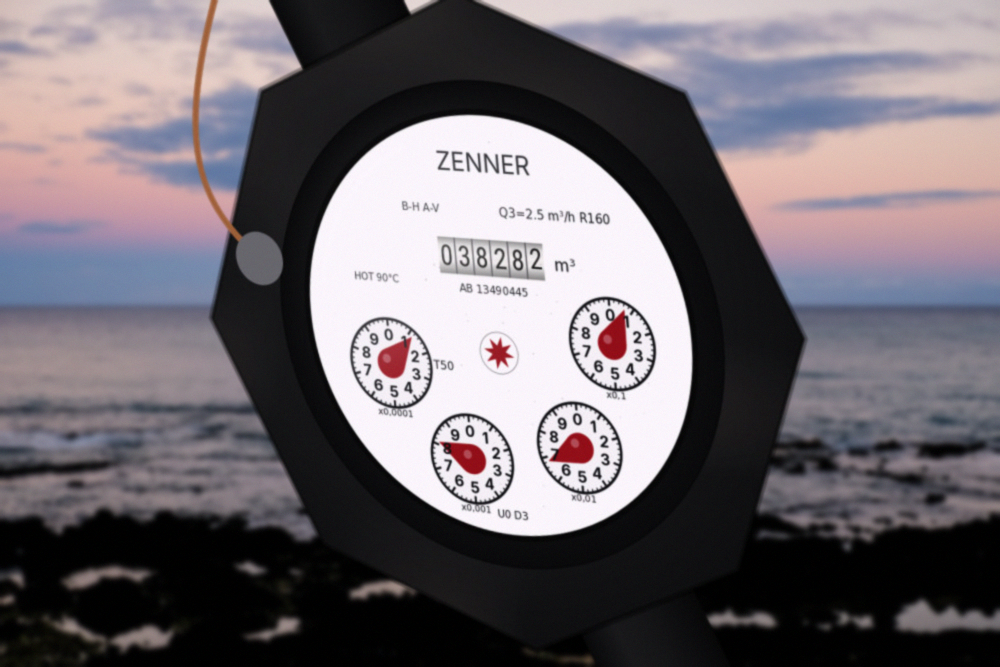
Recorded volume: 38282.0681 m³
